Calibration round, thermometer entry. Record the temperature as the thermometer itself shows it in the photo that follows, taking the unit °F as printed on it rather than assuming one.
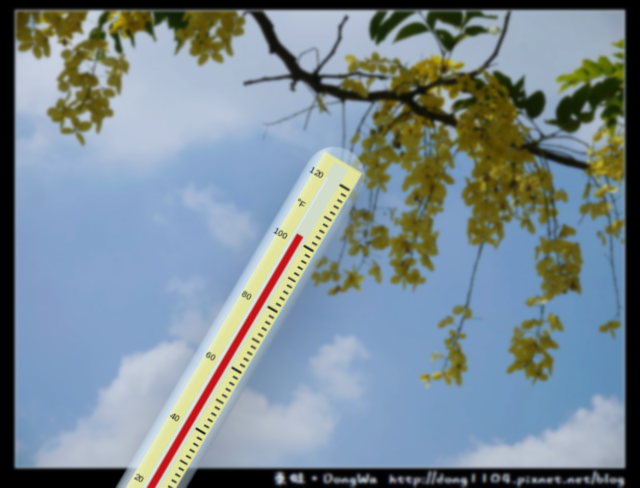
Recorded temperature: 102 °F
